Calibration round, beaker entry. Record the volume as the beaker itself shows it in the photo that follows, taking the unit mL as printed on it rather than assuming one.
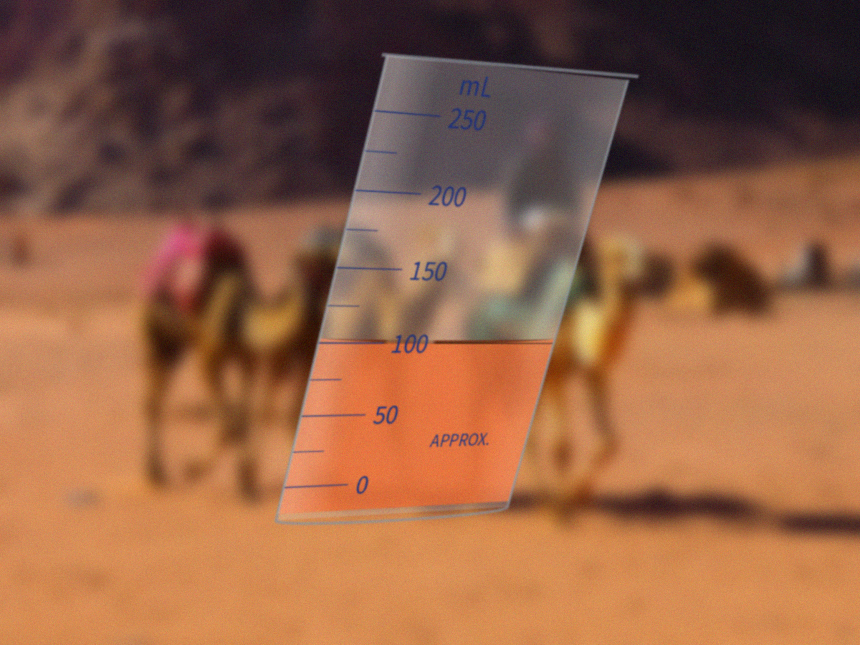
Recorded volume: 100 mL
